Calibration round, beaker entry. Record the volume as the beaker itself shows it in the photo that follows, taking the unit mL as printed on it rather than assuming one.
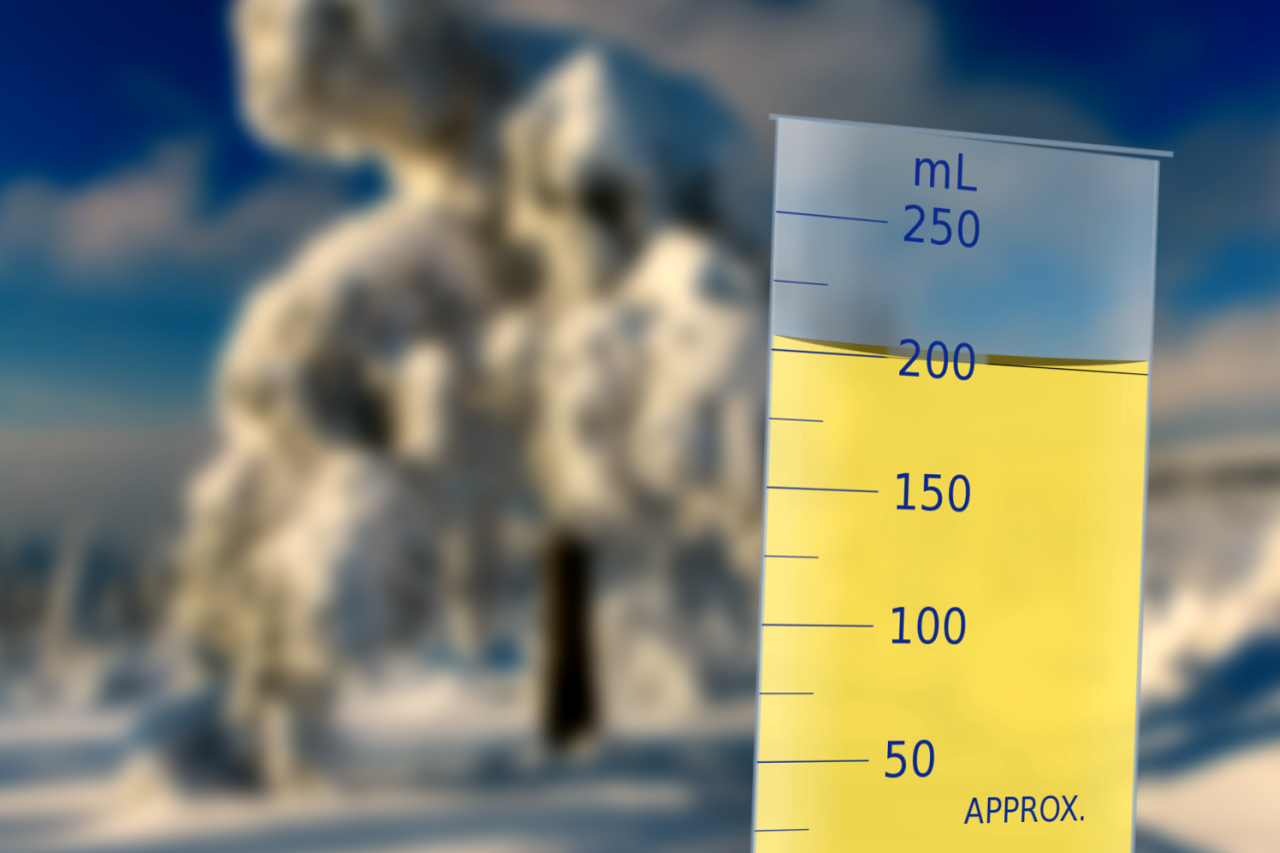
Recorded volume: 200 mL
